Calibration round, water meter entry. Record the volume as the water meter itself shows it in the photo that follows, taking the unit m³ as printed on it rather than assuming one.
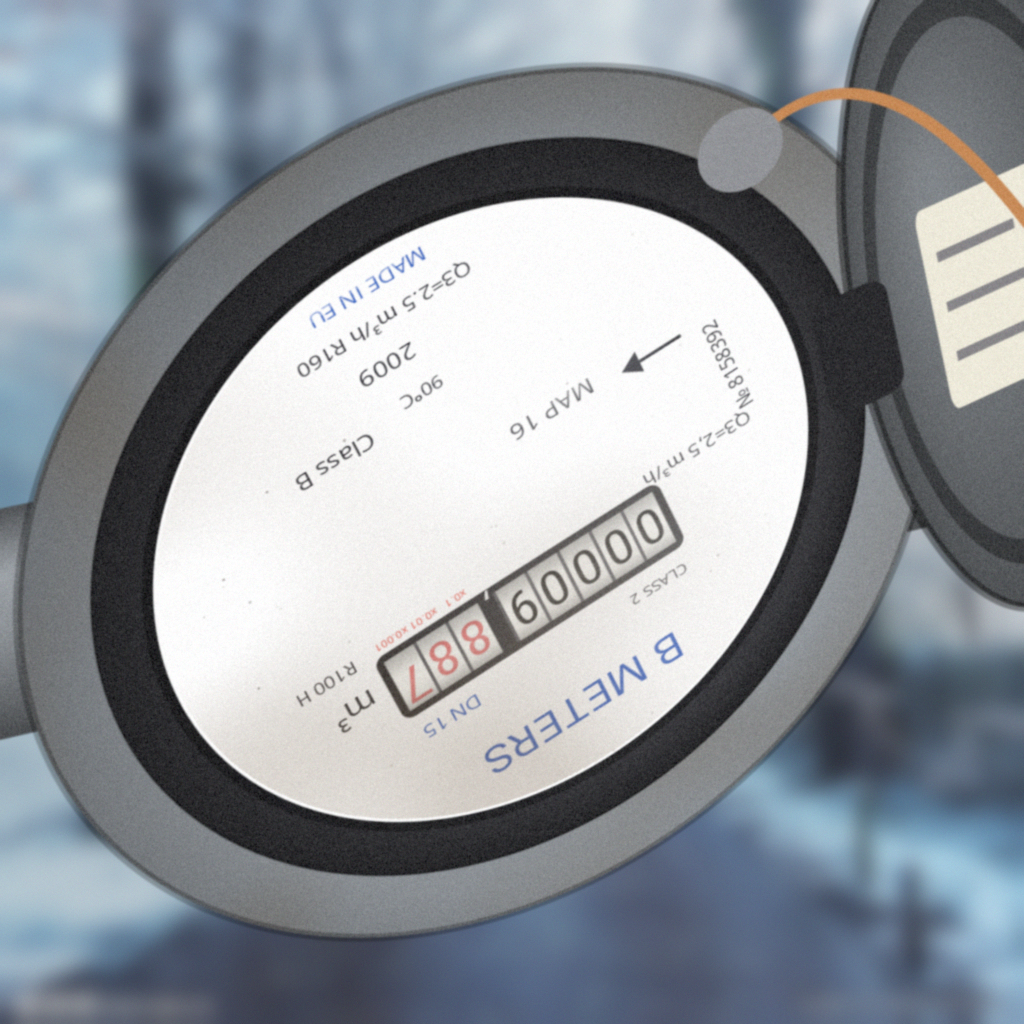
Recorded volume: 9.887 m³
